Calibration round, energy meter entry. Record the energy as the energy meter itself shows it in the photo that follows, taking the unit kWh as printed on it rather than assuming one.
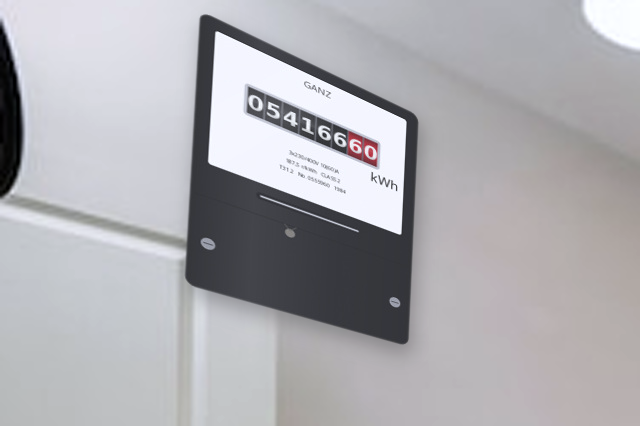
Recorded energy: 54166.60 kWh
